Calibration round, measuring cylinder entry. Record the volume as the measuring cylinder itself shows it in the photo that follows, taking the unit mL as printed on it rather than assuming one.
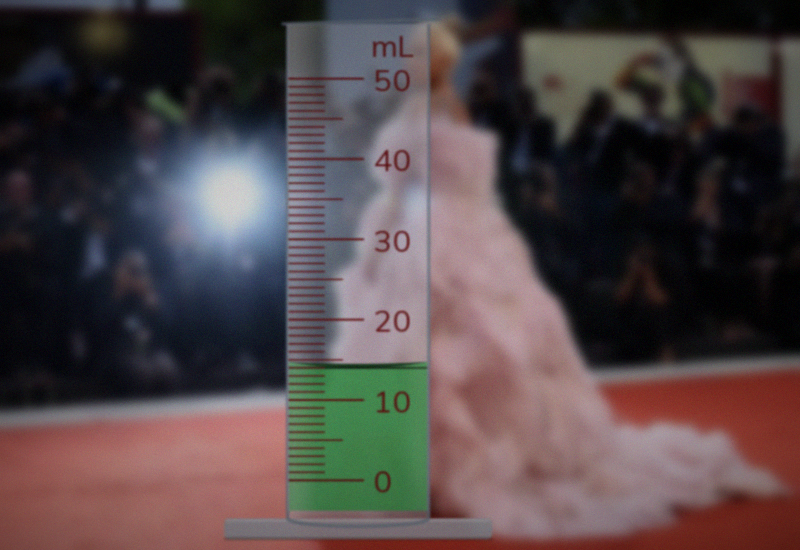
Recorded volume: 14 mL
